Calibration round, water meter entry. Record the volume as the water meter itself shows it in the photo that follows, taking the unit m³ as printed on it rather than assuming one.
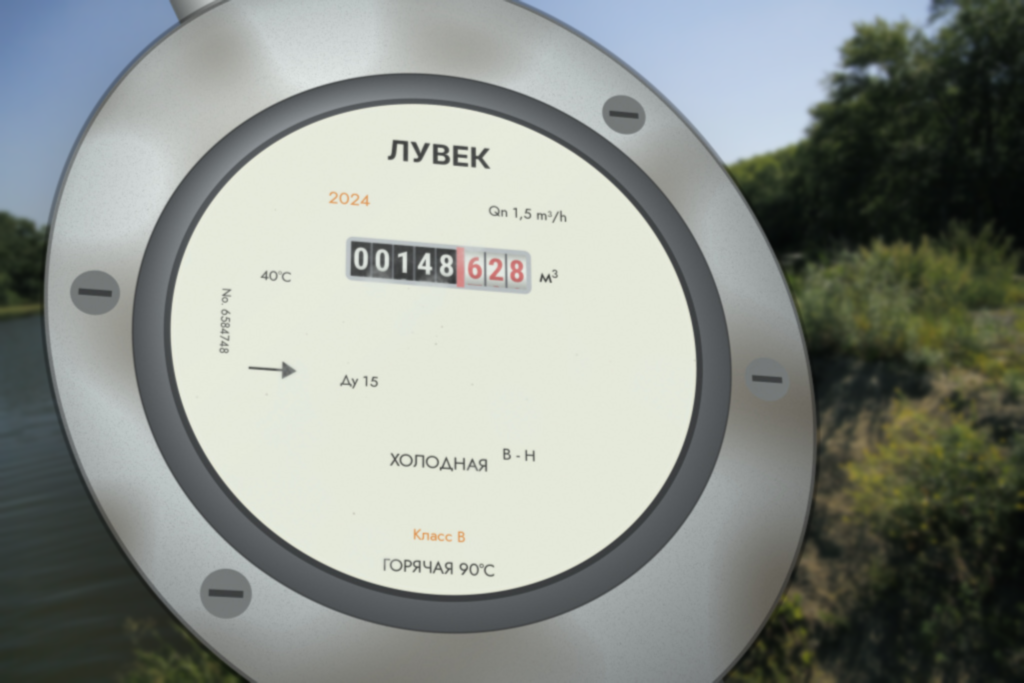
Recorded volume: 148.628 m³
